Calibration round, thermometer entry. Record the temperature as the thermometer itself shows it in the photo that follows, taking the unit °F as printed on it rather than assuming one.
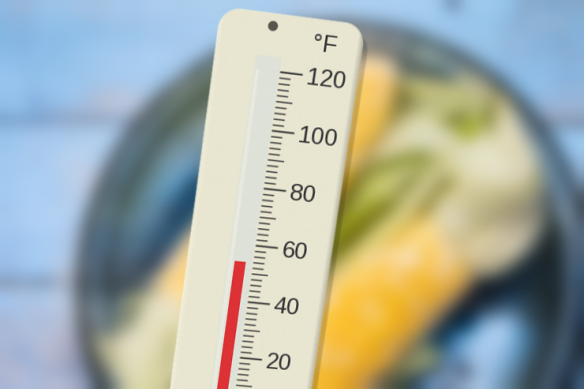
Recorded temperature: 54 °F
